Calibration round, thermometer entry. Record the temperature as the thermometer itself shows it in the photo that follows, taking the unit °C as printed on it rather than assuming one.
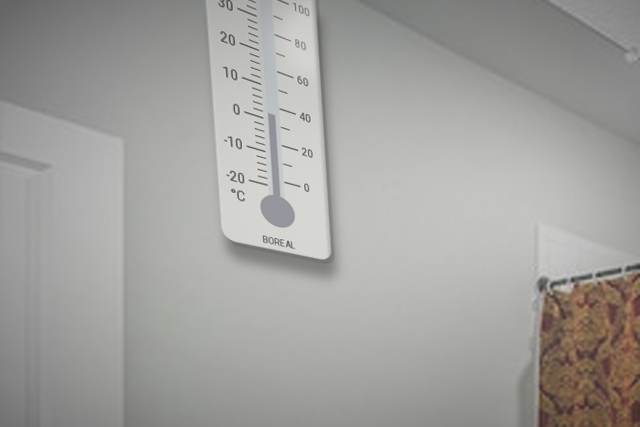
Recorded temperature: 2 °C
